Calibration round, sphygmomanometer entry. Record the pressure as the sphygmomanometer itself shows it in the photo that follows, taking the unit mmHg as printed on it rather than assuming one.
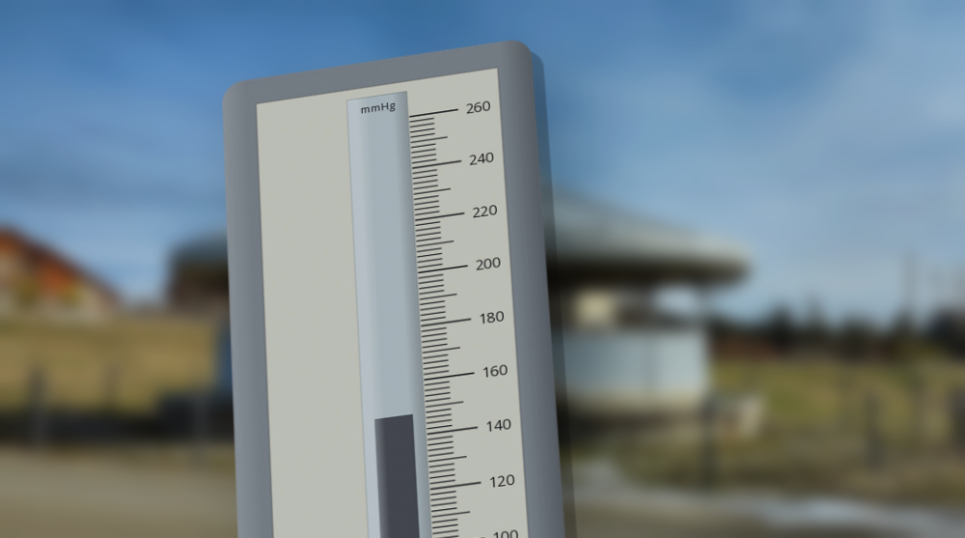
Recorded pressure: 148 mmHg
